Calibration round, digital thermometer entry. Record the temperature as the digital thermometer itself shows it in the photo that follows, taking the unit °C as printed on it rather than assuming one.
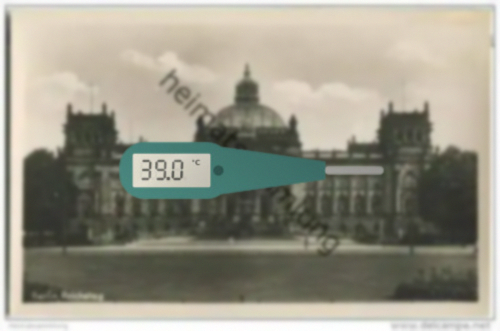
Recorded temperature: 39.0 °C
